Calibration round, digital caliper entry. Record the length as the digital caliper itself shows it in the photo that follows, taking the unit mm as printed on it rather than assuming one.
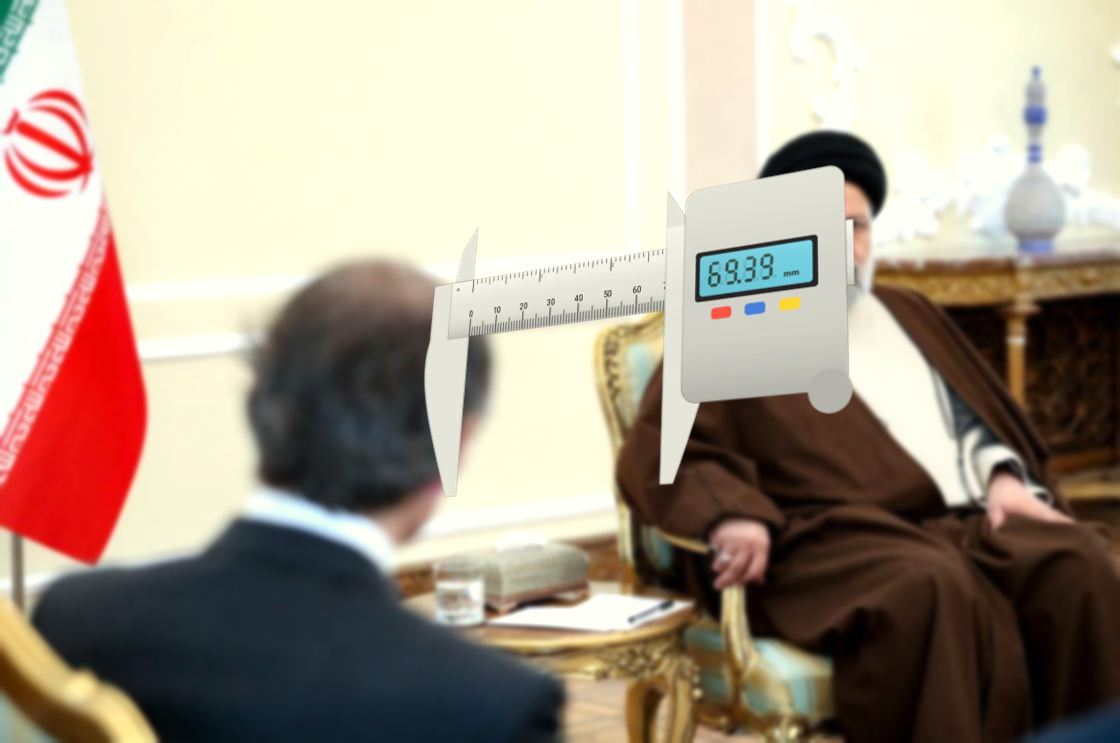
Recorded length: 69.39 mm
